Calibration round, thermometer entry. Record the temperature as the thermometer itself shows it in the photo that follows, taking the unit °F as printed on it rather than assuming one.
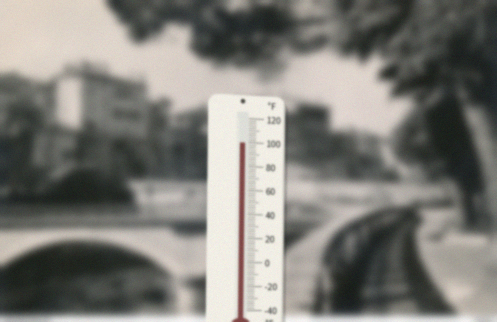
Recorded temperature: 100 °F
